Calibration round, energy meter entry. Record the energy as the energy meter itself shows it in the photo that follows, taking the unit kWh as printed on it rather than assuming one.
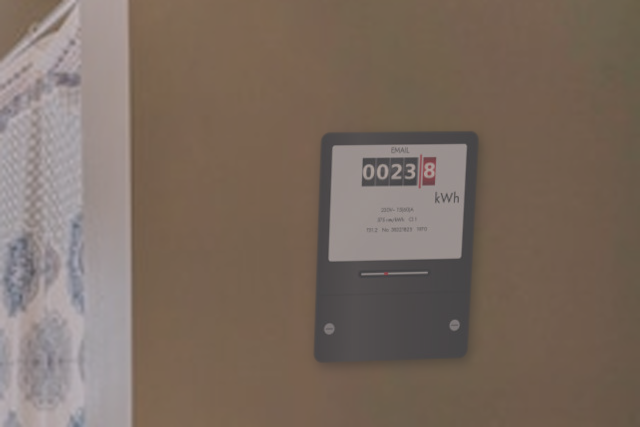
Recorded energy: 23.8 kWh
